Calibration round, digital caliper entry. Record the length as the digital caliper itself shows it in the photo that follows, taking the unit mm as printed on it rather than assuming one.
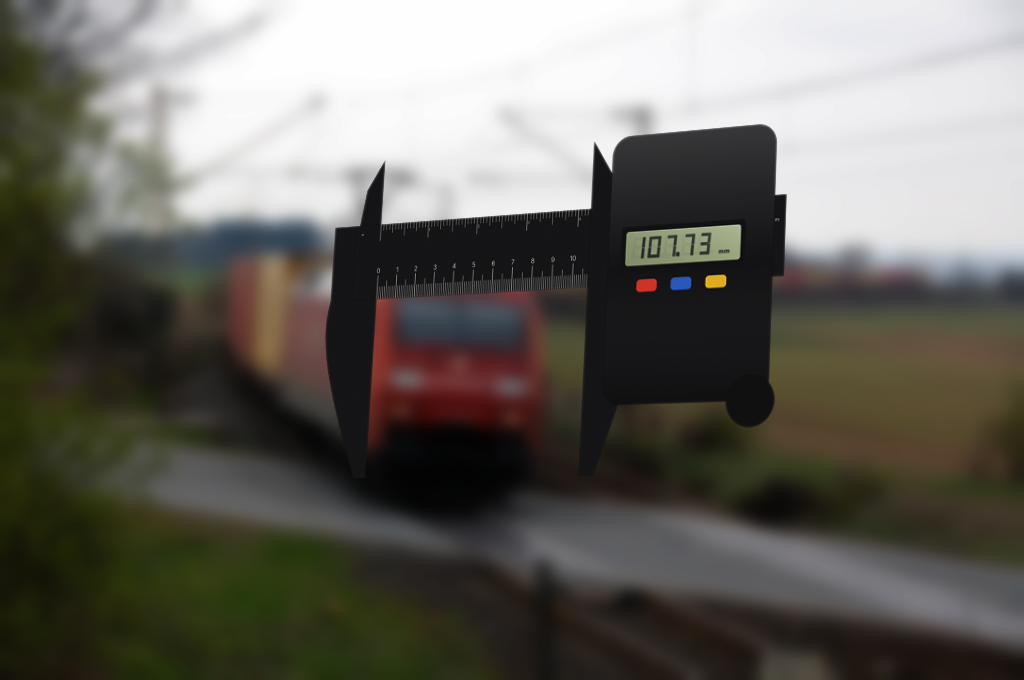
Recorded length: 107.73 mm
